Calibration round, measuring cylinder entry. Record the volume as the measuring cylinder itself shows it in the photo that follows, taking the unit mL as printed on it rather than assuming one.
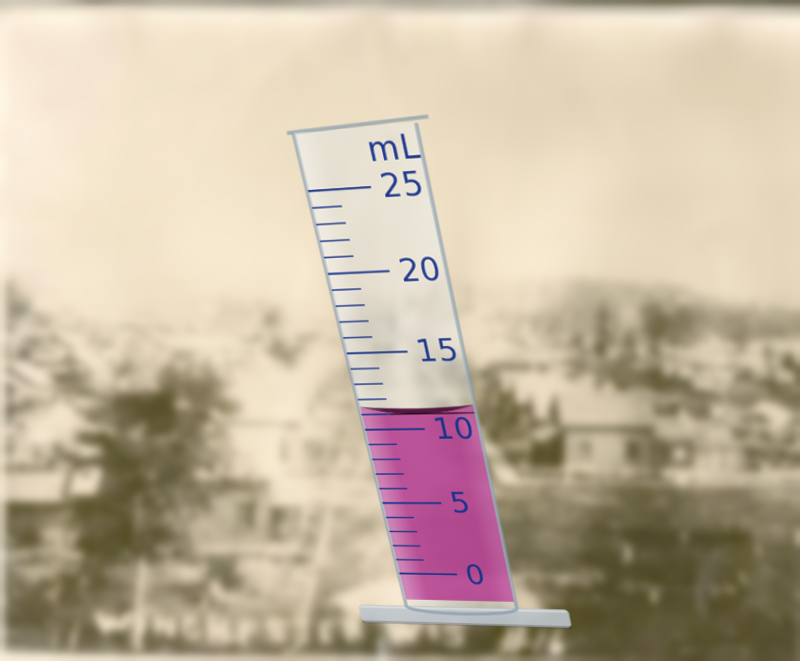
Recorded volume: 11 mL
